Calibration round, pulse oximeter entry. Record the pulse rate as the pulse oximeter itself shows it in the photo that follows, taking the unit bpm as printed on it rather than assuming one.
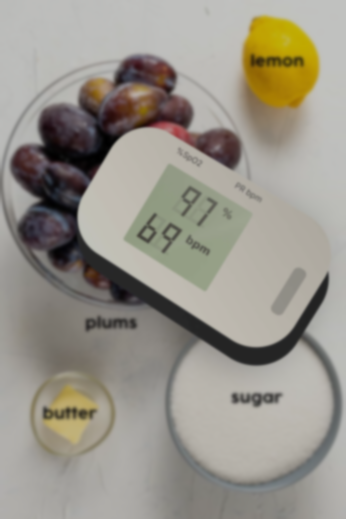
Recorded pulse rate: 69 bpm
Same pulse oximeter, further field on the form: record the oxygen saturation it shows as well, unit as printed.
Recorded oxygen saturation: 97 %
